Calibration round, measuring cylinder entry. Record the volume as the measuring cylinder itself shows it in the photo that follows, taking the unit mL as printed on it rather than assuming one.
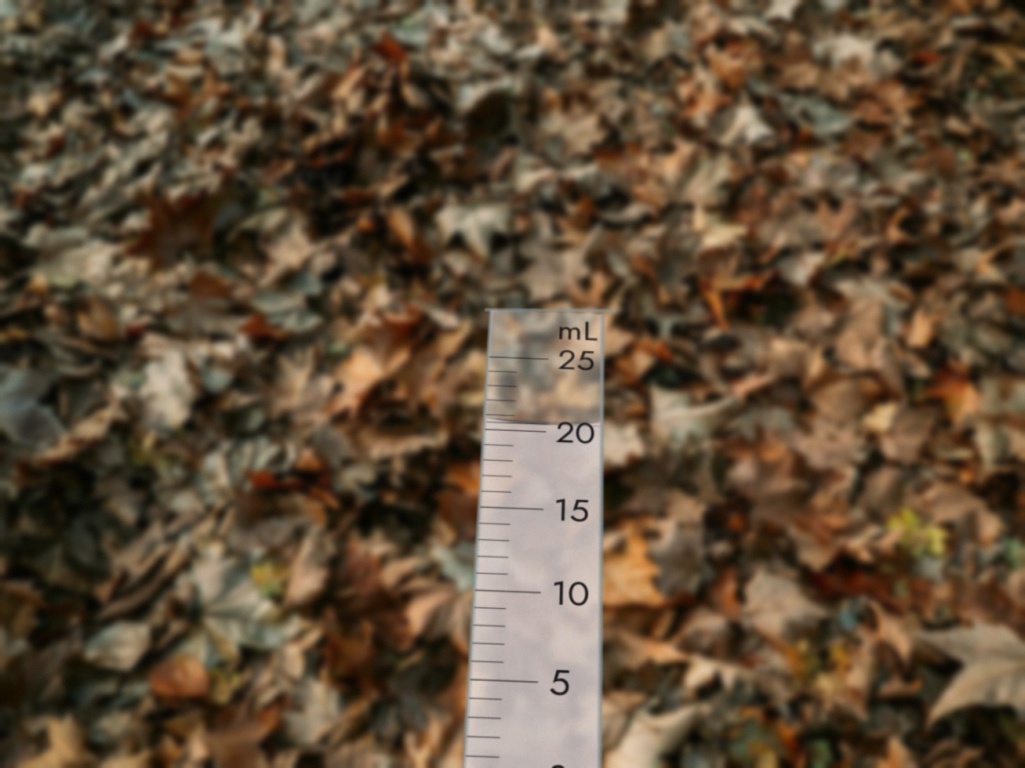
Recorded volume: 20.5 mL
